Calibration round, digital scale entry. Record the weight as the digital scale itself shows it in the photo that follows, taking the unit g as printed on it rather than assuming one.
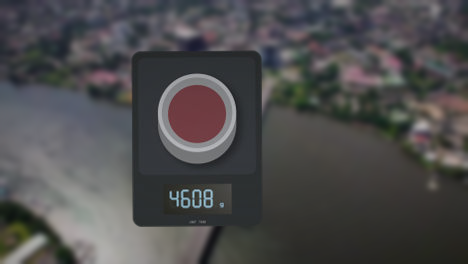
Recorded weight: 4608 g
